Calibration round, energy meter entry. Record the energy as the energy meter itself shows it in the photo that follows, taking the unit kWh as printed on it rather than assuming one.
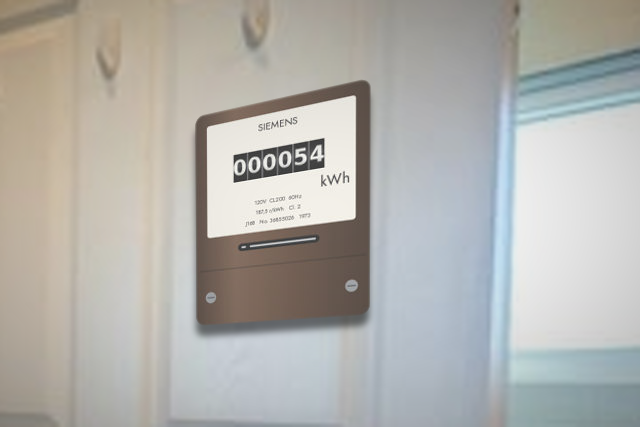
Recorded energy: 54 kWh
